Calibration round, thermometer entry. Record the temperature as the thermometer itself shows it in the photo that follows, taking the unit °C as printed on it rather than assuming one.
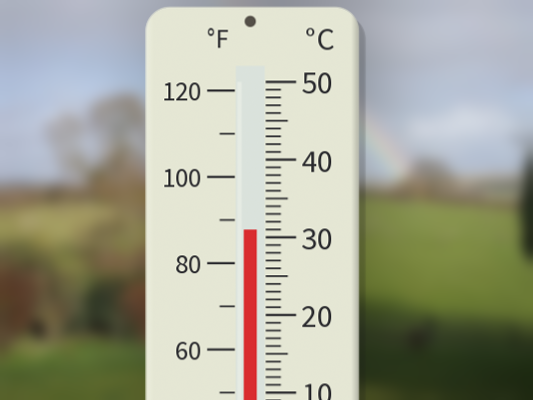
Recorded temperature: 31 °C
